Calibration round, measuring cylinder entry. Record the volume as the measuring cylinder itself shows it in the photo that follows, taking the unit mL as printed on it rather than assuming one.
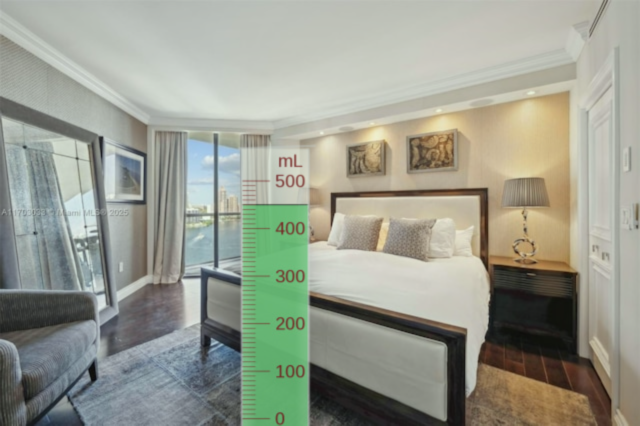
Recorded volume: 450 mL
